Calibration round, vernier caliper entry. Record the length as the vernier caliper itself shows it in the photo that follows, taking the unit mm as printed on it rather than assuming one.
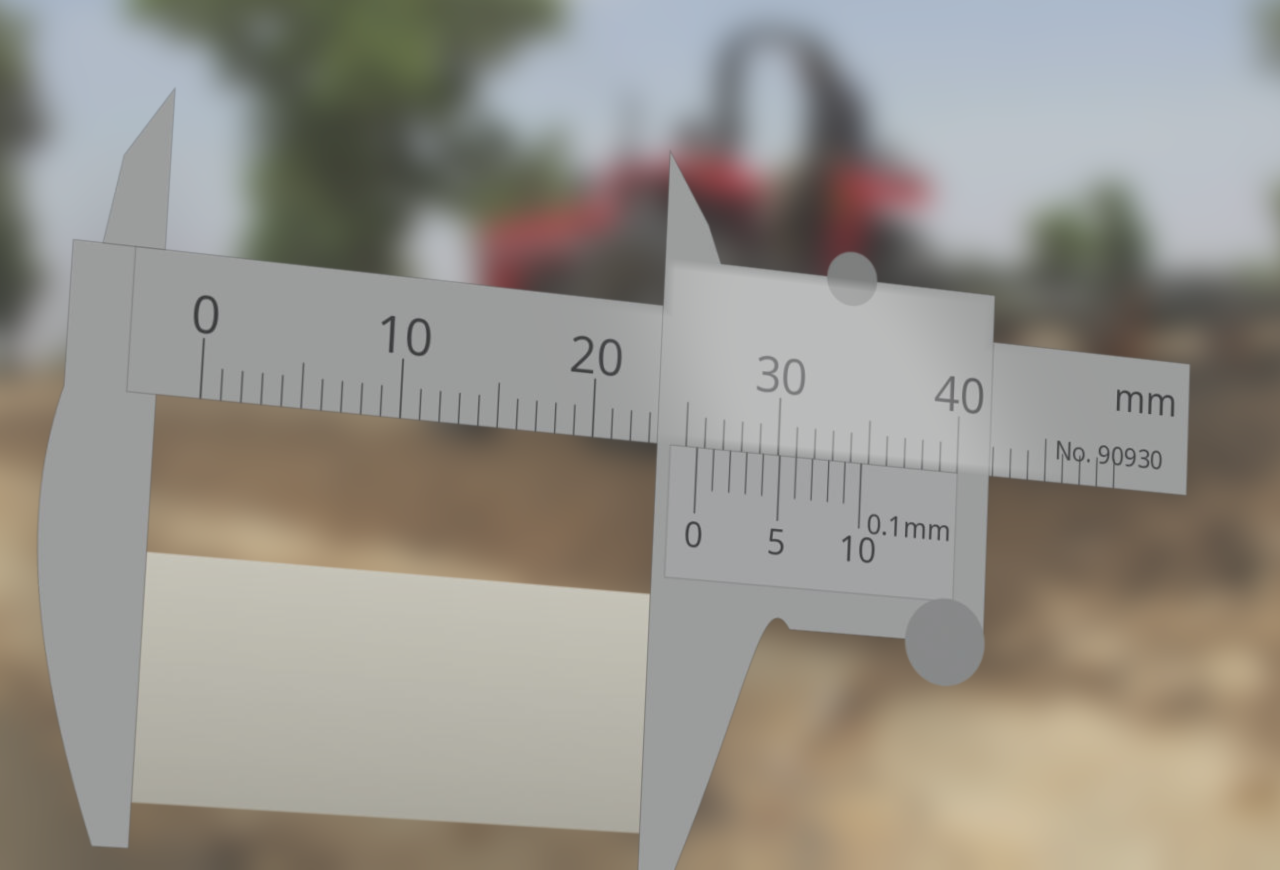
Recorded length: 25.6 mm
